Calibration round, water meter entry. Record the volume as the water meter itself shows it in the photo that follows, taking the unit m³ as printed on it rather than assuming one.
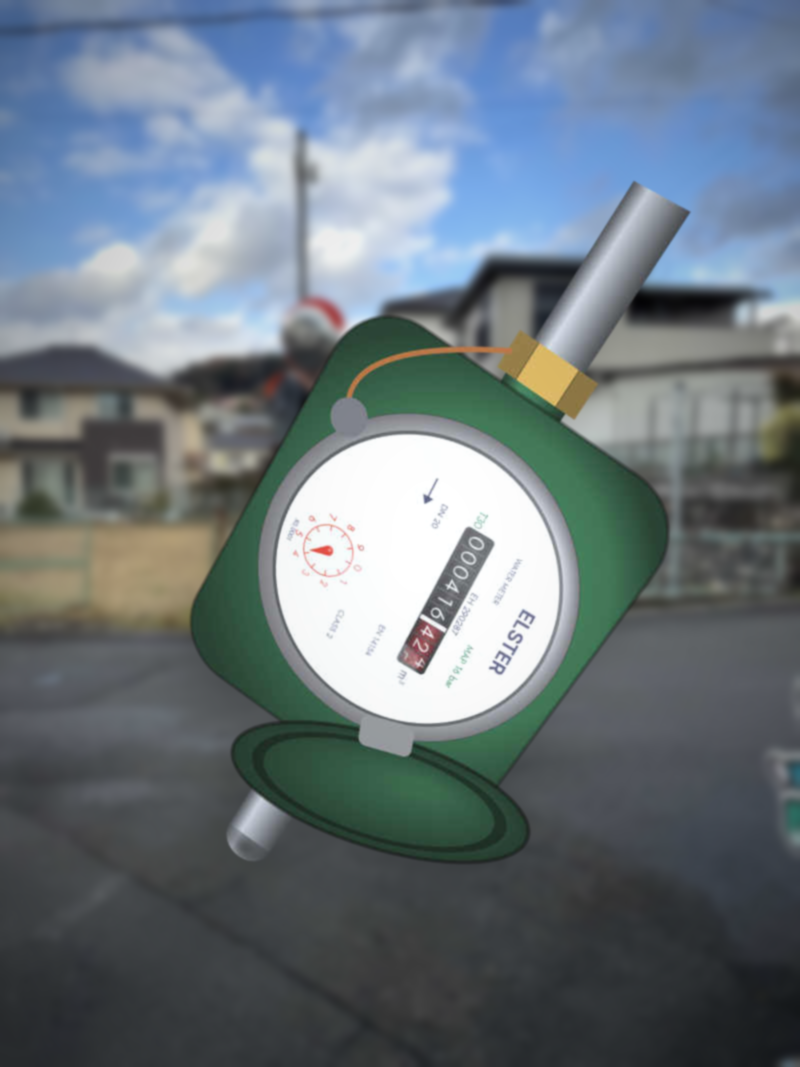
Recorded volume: 416.4244 m³
